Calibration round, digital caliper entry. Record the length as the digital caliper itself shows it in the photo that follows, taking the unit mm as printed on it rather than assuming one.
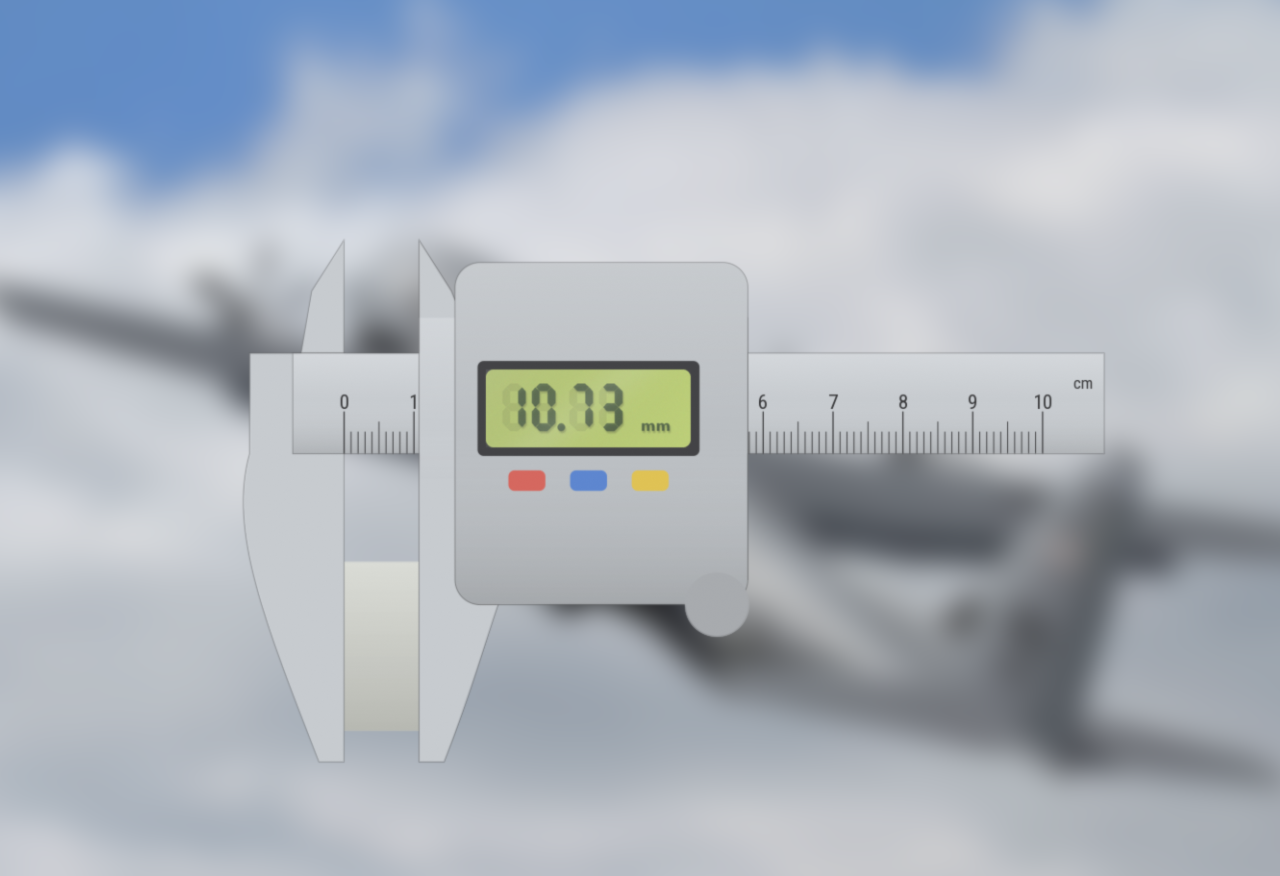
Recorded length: 10.73 mm
